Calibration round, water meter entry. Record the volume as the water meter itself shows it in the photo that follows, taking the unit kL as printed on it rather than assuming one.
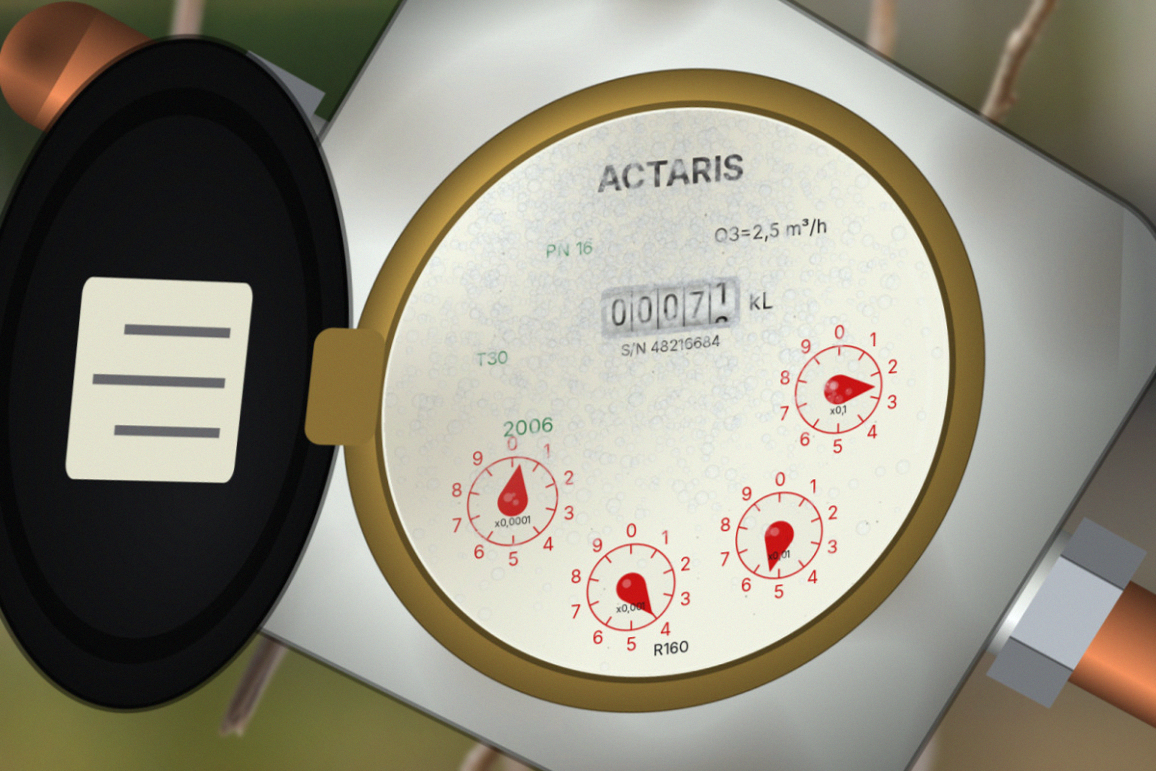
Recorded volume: 71.2540 kL
